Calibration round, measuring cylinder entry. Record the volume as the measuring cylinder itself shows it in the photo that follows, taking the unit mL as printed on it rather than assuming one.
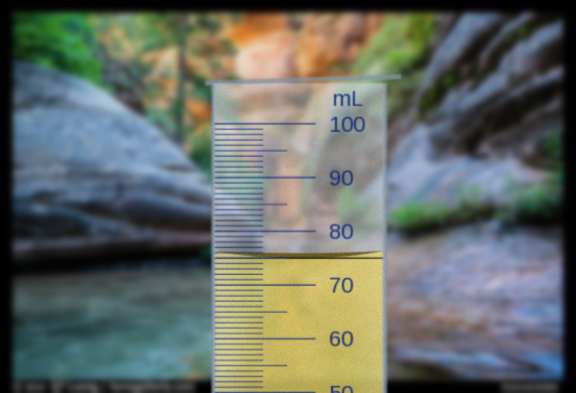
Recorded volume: 75 mL
